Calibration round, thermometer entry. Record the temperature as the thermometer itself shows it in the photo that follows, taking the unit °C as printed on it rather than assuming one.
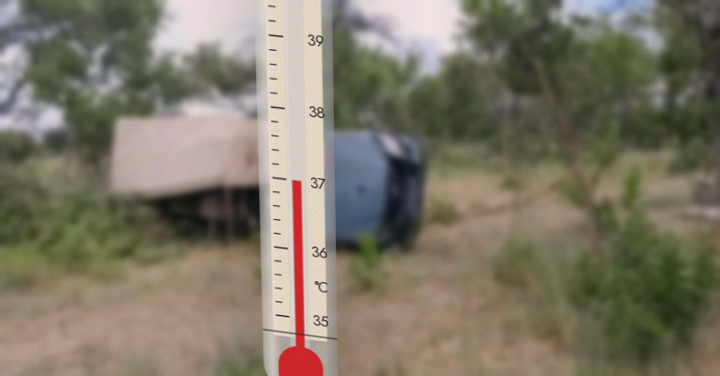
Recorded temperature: 37 °C
